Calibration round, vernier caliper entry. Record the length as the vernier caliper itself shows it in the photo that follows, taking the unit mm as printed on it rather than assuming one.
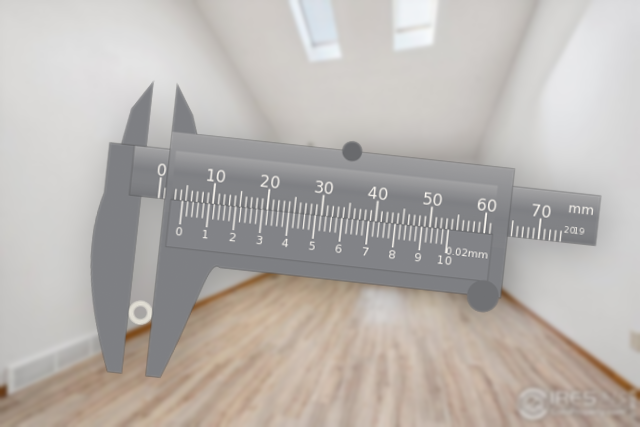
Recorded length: 4.4 mm
